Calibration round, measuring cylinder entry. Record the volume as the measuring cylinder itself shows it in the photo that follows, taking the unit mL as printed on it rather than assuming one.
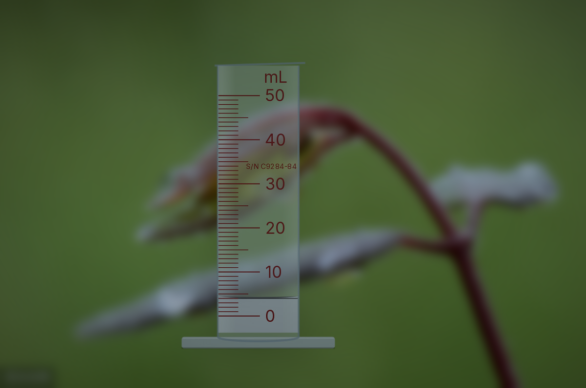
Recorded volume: 4 mL
